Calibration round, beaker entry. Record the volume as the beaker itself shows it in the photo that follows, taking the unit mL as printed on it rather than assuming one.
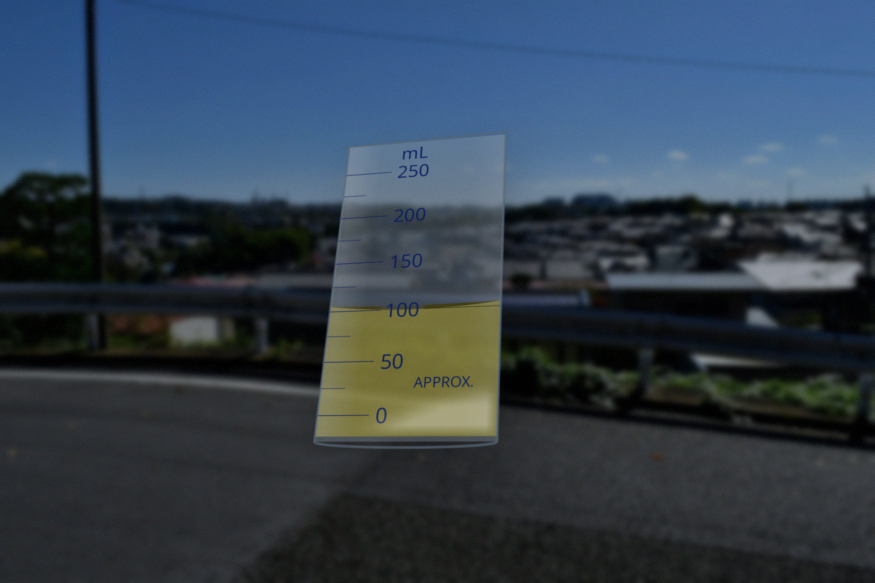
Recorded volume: 100 mL
